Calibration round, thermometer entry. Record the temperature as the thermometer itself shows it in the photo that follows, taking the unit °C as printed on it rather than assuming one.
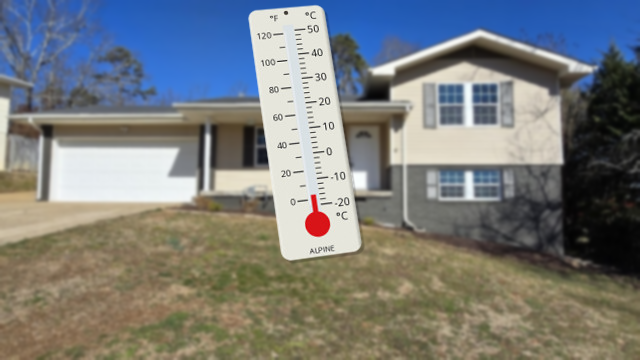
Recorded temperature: -16 °C
